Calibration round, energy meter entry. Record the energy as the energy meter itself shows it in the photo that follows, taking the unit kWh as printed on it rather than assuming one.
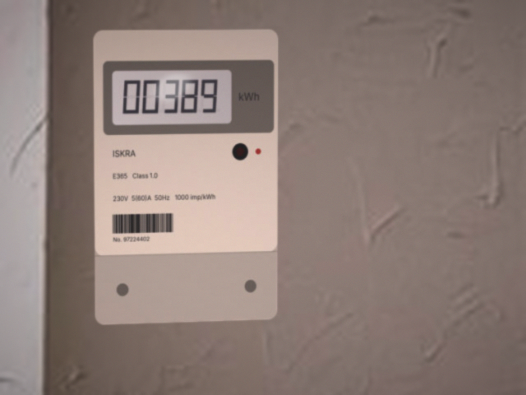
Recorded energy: 389 kWh
